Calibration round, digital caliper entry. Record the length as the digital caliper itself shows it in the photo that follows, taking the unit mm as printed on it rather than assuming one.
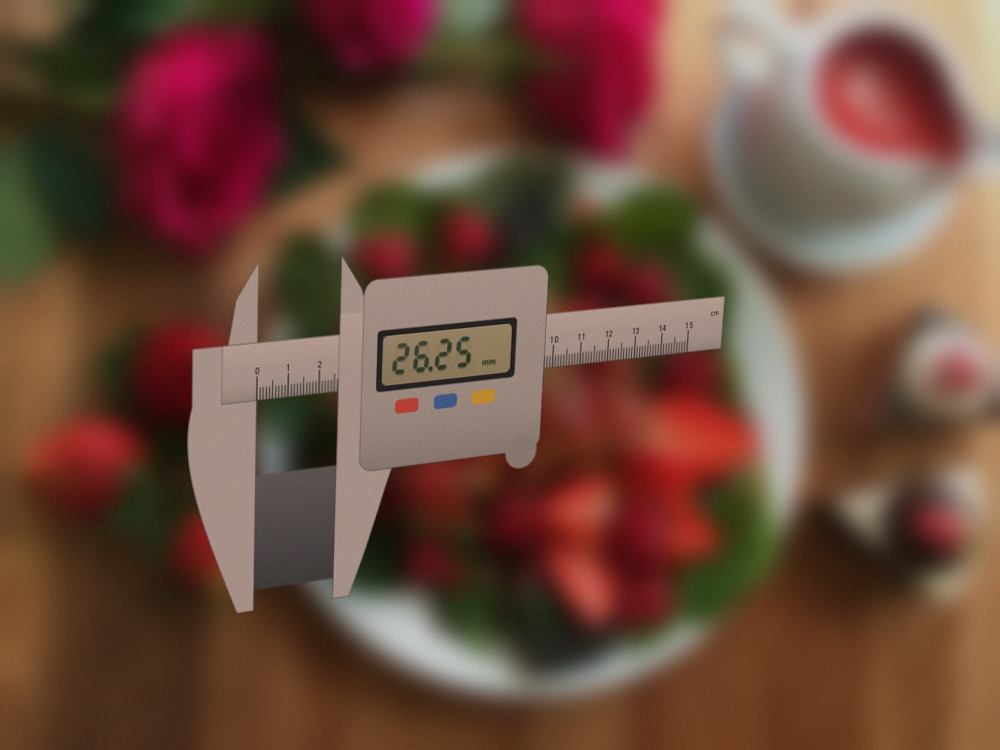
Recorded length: 26.25 mm
